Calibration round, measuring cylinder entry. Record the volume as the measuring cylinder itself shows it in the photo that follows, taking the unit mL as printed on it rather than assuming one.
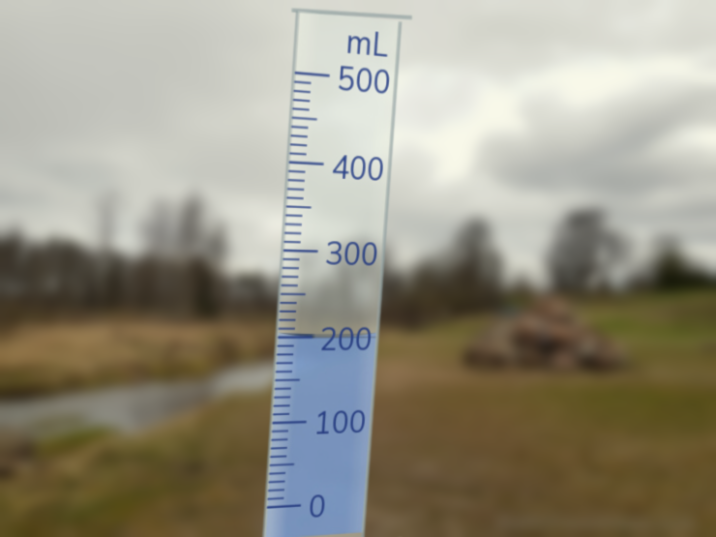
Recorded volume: 200 mL
